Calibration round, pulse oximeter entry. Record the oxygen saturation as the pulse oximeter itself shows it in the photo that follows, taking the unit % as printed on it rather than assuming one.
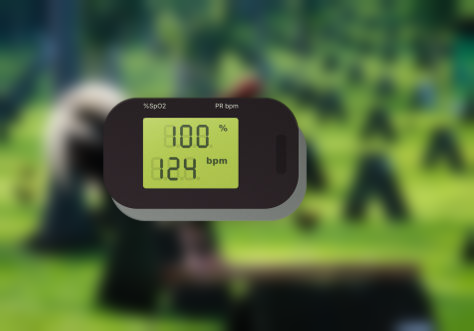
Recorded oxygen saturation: 100 %
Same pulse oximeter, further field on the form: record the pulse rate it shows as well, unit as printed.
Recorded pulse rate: 124 bpm
